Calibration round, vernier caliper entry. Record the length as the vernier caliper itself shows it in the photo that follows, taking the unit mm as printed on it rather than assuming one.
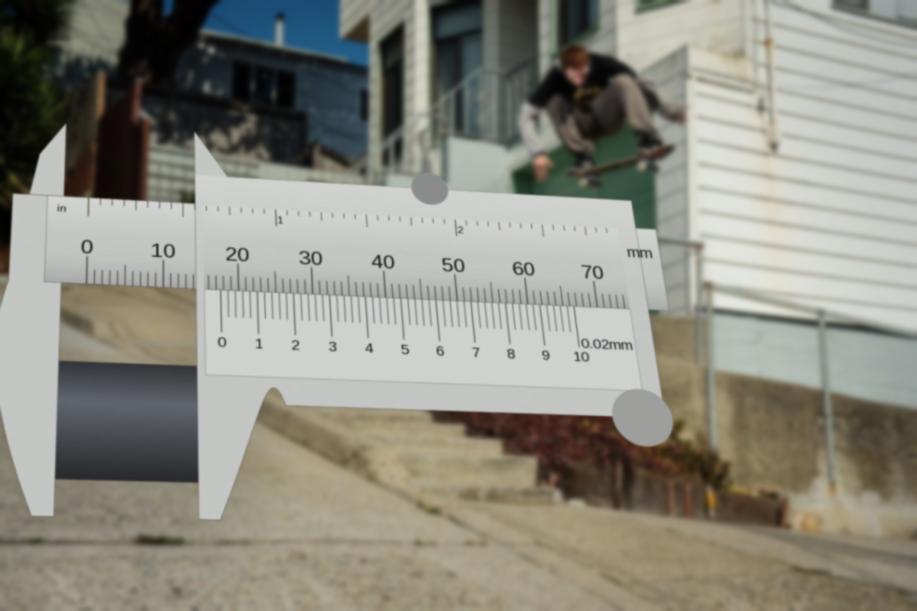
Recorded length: 17.6 mm
